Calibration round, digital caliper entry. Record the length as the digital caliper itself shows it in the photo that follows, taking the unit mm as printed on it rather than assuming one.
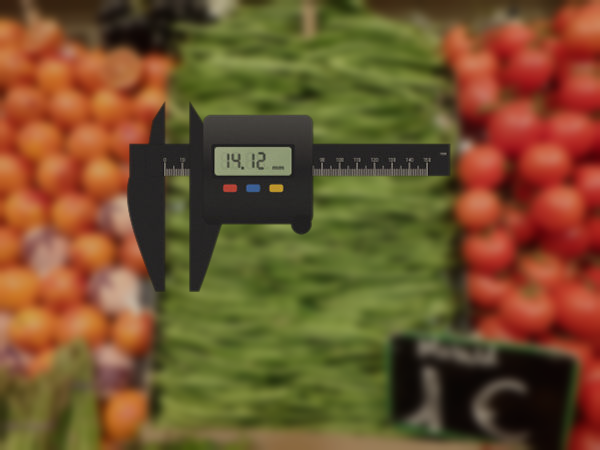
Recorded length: 14.12 mm
